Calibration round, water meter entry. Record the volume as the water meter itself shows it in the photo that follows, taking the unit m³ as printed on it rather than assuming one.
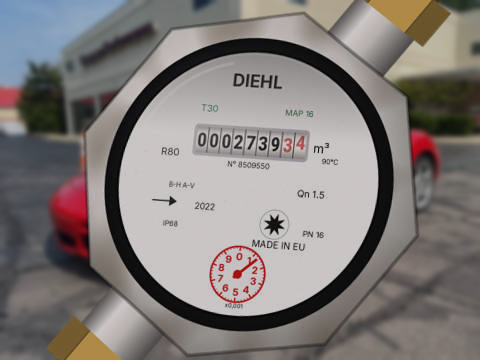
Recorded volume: 2739.341 m³
